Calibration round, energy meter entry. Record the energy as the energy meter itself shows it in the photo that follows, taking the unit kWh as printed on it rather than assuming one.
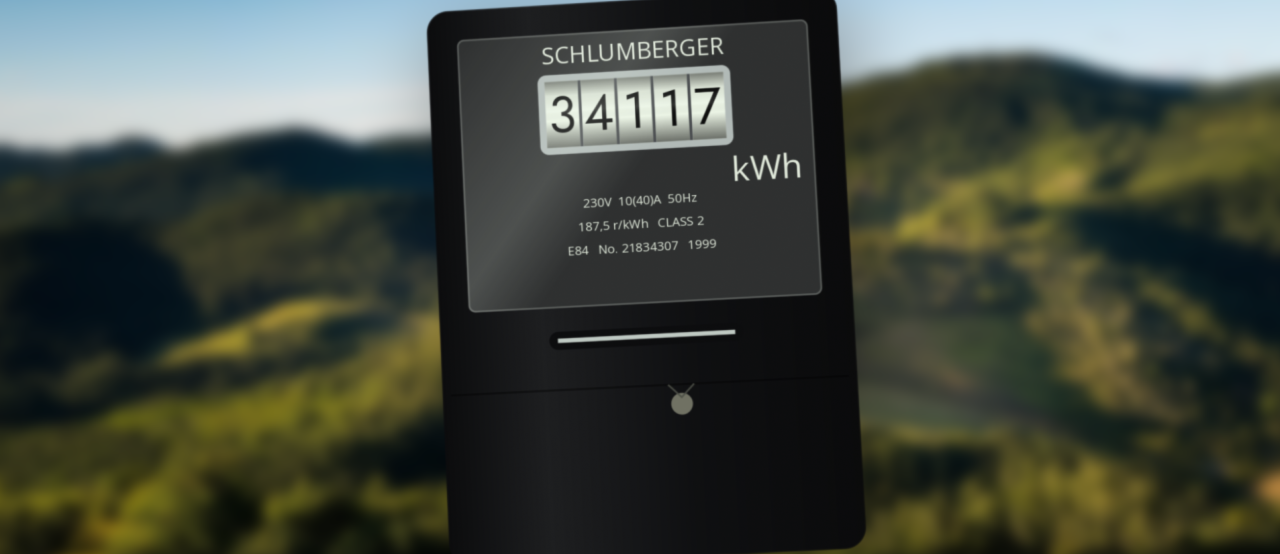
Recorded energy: 34117 kWh
